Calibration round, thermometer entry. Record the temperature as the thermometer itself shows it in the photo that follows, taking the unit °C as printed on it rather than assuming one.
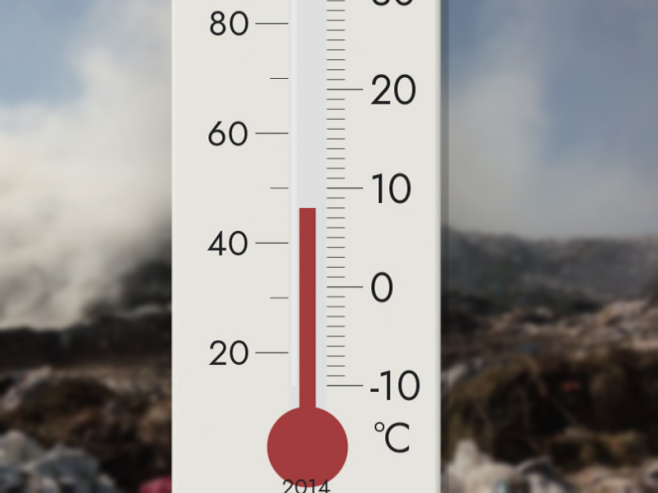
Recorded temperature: 8 °C
